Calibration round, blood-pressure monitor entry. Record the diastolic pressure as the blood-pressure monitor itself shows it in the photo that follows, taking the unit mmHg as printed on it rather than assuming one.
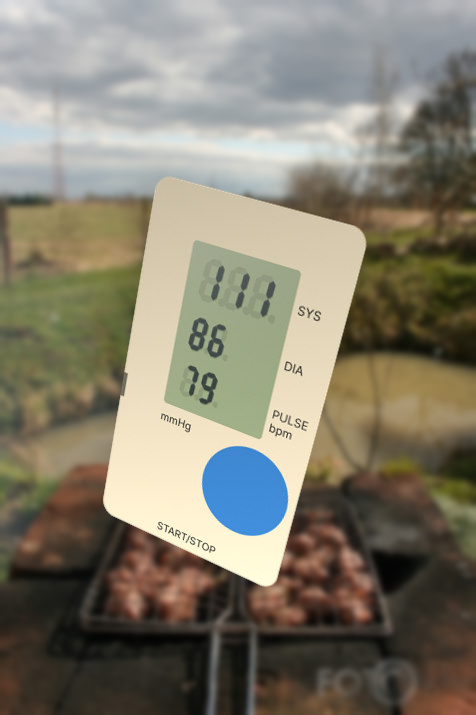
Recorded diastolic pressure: 86 mmHg
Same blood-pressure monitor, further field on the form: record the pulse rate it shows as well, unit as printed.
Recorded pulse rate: 79 bpm
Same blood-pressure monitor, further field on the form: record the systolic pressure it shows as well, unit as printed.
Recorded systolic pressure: 111 mmHg
